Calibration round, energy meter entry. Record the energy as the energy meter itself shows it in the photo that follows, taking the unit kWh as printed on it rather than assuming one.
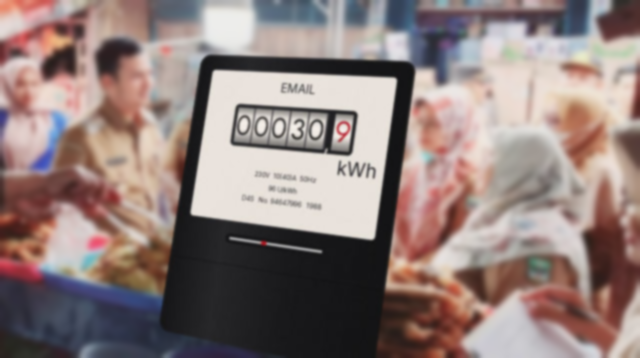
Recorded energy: 30.9 kWh
